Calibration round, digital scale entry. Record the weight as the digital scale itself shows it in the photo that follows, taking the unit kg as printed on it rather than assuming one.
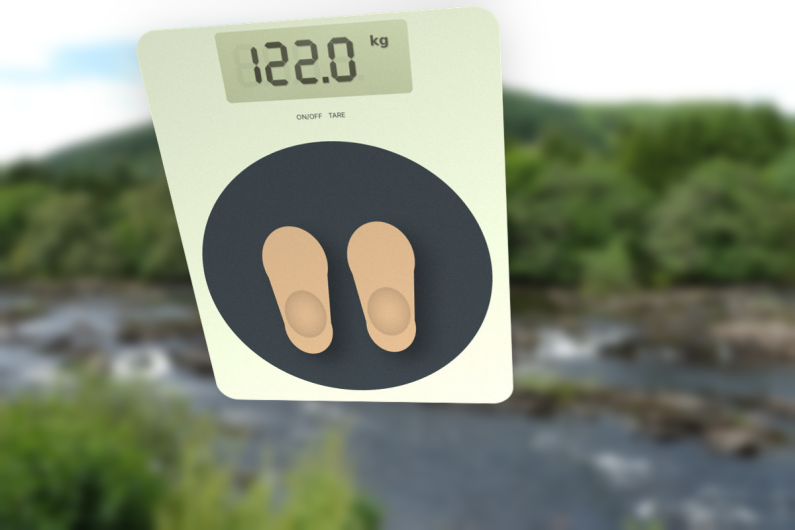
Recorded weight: 122.0 kg
